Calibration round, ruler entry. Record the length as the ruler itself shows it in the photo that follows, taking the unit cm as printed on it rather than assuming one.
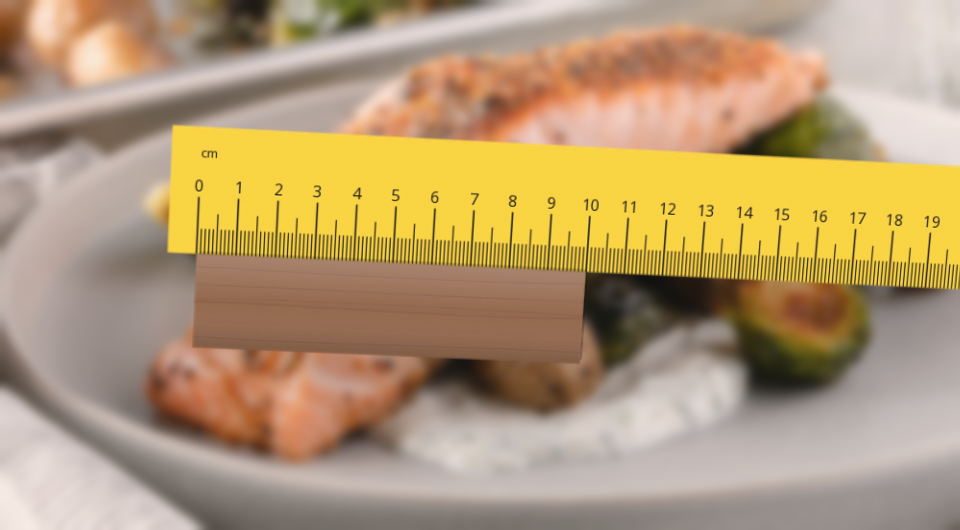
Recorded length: 10 cm
